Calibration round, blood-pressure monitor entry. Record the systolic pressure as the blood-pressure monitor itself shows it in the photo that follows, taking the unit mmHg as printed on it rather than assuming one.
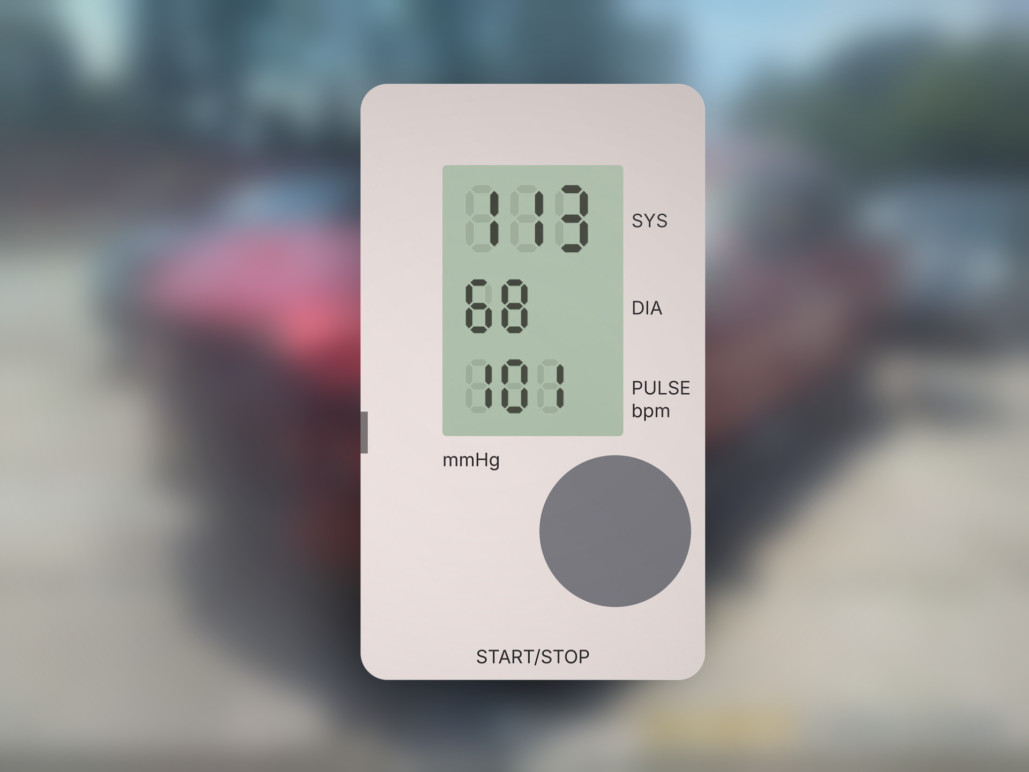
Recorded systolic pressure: 113 mmHg
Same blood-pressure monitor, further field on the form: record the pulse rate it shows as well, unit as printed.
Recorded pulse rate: 101 bpm
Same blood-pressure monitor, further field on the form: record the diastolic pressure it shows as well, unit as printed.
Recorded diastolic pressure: 68 mmHg
